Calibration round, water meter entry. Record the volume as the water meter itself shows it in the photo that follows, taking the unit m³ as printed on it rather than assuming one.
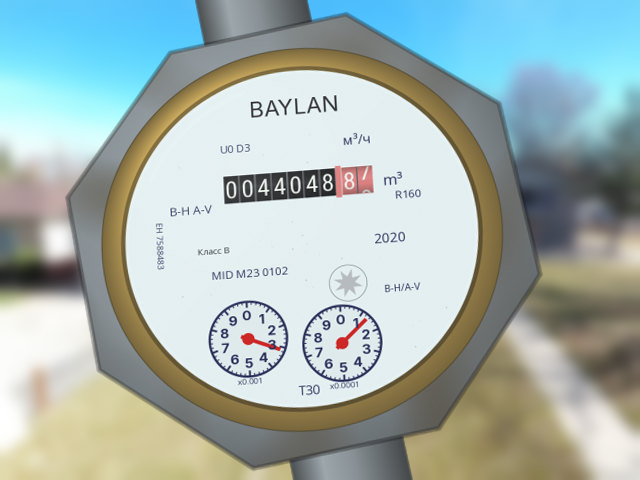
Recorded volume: 44048.8731 m³
